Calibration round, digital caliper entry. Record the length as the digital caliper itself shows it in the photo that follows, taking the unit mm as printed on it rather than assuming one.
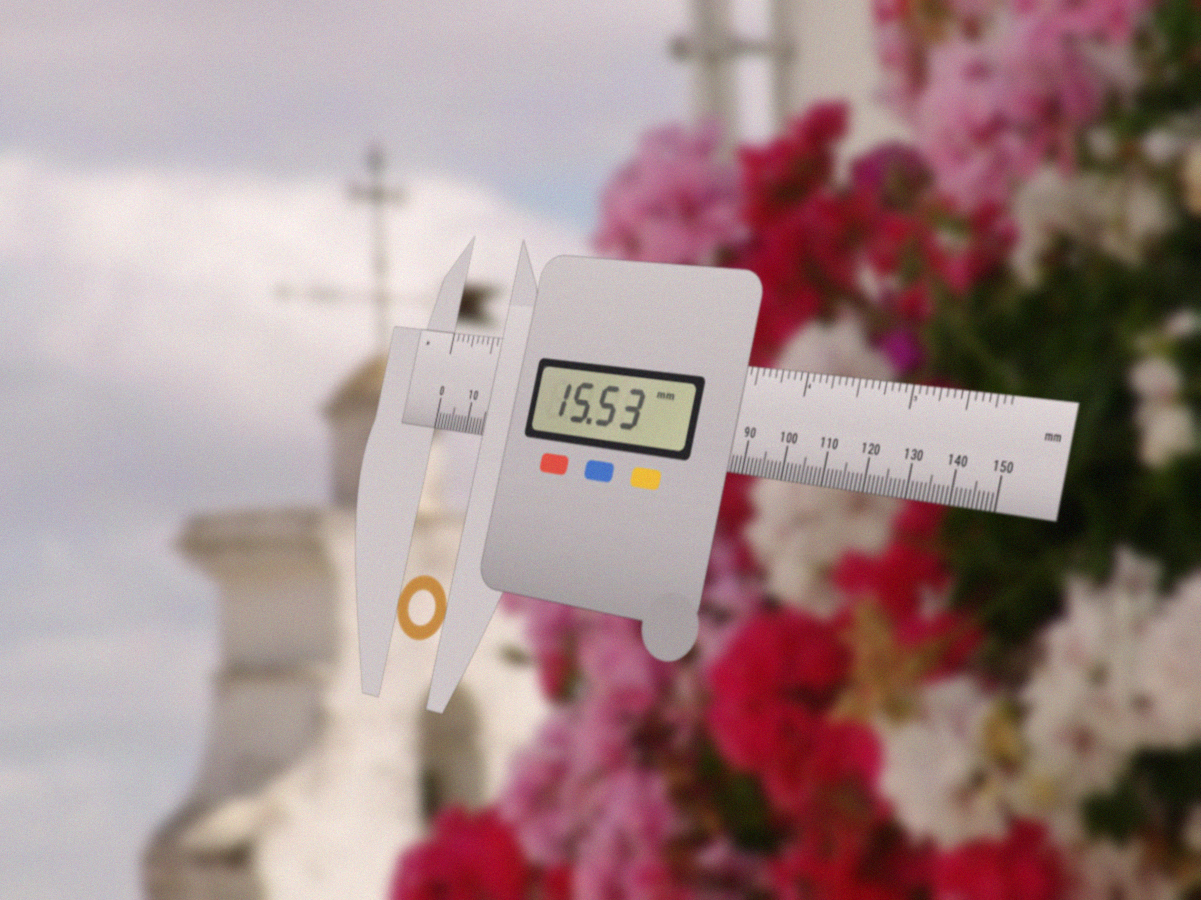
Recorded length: 15.53 mm
